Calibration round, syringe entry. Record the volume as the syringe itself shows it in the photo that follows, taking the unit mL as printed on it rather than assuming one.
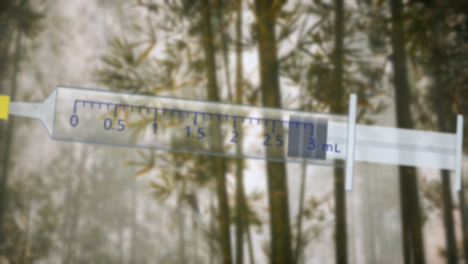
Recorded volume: 2.7 mL
